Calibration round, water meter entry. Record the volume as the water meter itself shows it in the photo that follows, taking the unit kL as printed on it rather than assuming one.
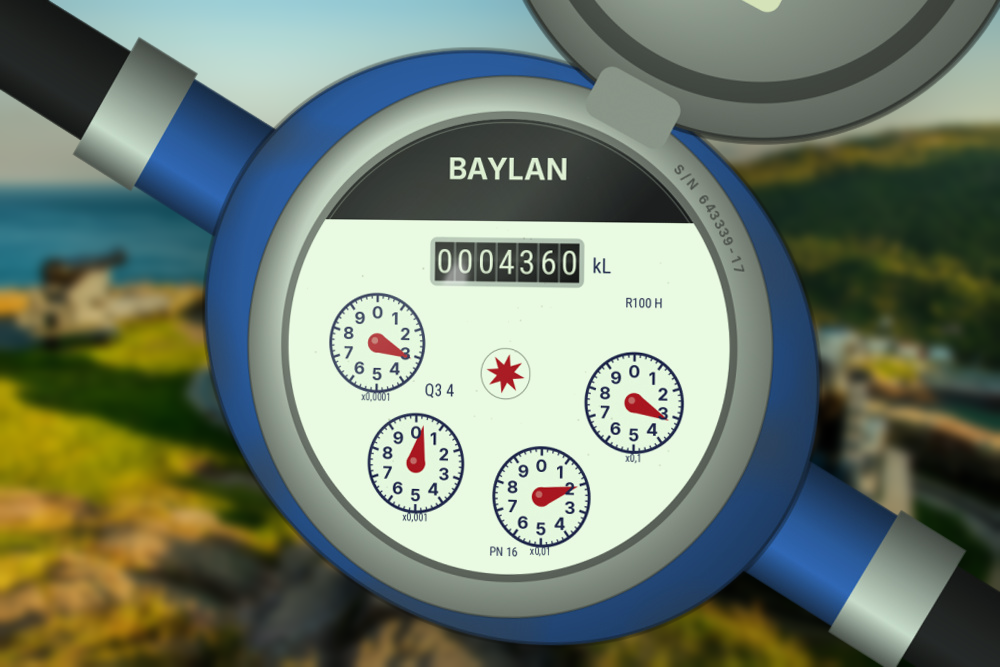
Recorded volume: 4360.3203 kL
